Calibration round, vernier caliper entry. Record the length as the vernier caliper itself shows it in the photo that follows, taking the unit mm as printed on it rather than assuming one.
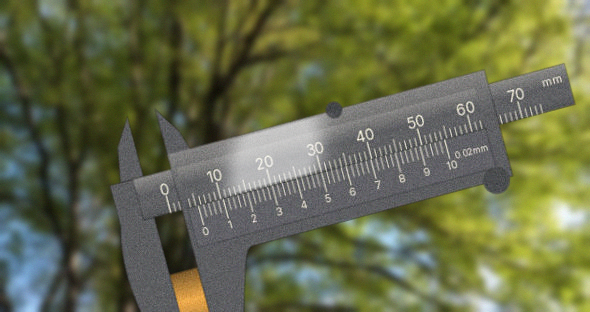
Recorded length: 5.5 mm
